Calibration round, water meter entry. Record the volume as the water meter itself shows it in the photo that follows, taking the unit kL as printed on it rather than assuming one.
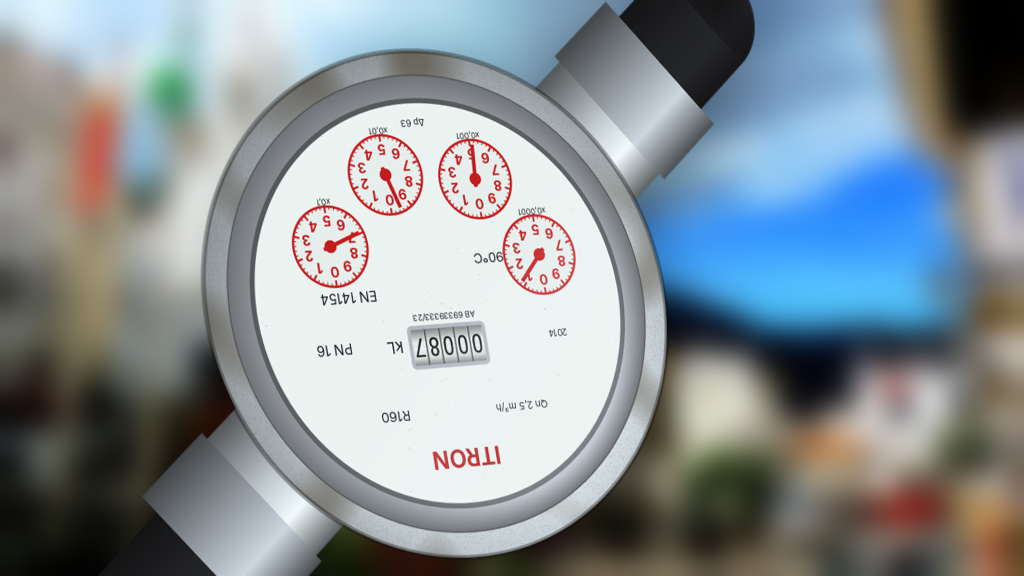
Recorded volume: 87.6951 kL
